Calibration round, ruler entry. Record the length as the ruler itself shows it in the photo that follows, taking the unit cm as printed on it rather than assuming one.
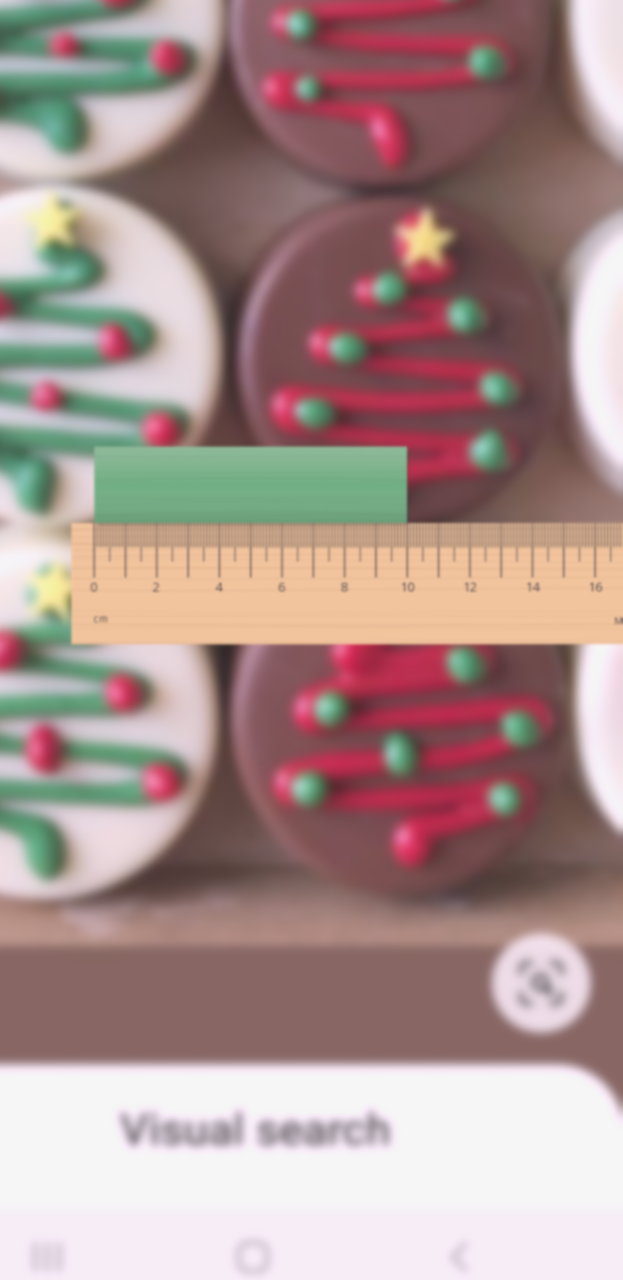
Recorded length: 10 cm
